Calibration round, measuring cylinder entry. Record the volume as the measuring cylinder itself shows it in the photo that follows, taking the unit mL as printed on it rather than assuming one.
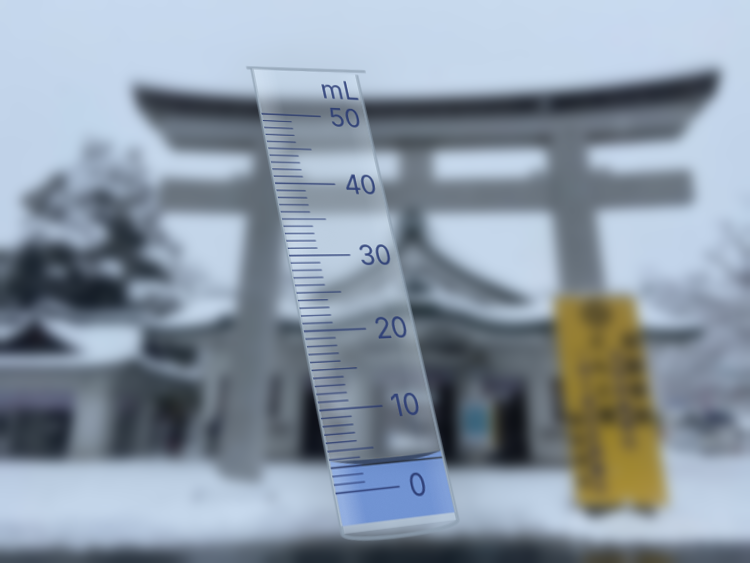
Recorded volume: 3 mL
